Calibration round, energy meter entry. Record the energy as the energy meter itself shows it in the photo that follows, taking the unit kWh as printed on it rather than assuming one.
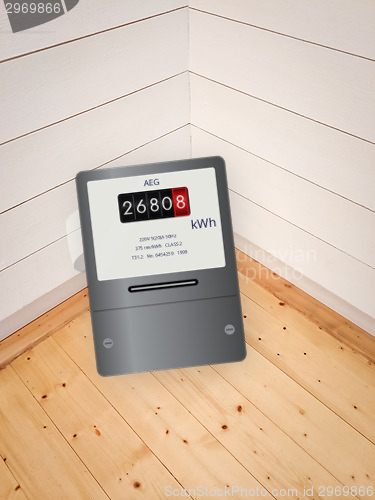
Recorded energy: 2680.8 kWh
